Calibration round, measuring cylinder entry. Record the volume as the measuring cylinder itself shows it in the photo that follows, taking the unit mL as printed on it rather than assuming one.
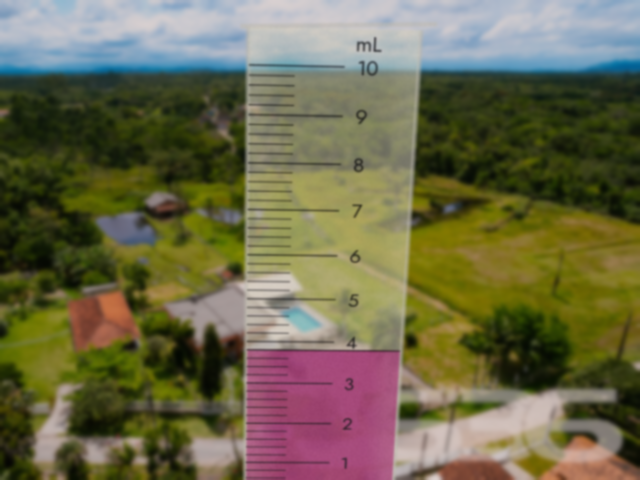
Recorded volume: 3.8 mL
